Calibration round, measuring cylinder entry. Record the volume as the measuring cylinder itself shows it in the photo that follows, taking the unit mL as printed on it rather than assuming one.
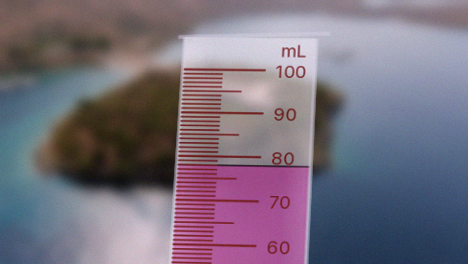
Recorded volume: 78 mL
